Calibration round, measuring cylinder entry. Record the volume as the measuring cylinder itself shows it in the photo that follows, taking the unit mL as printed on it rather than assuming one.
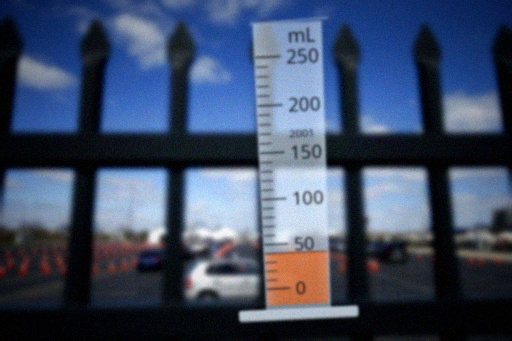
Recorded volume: 40 mL
